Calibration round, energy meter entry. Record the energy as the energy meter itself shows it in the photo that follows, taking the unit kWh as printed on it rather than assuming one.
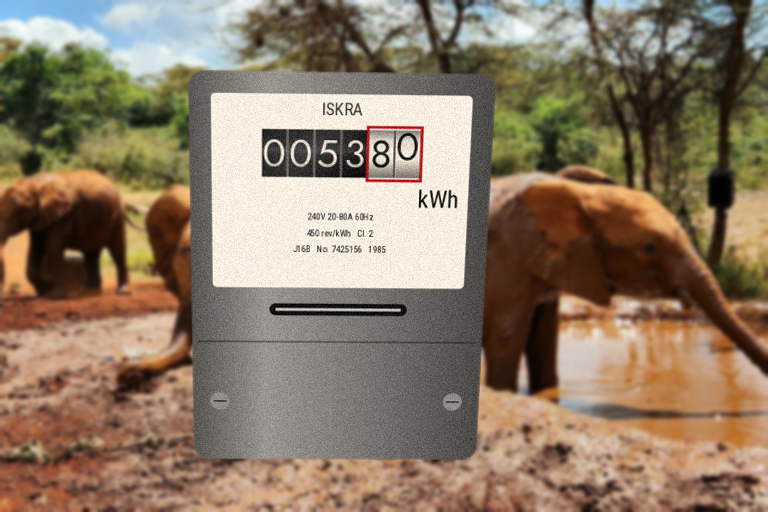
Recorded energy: 53.80 kWh
